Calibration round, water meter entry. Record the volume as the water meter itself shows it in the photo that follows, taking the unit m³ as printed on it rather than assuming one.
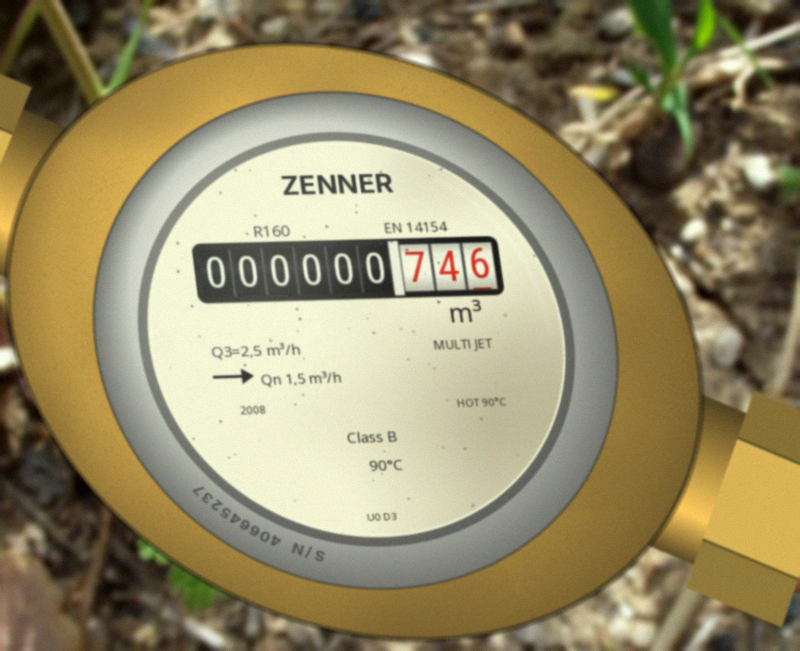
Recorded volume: 0.746 m³
